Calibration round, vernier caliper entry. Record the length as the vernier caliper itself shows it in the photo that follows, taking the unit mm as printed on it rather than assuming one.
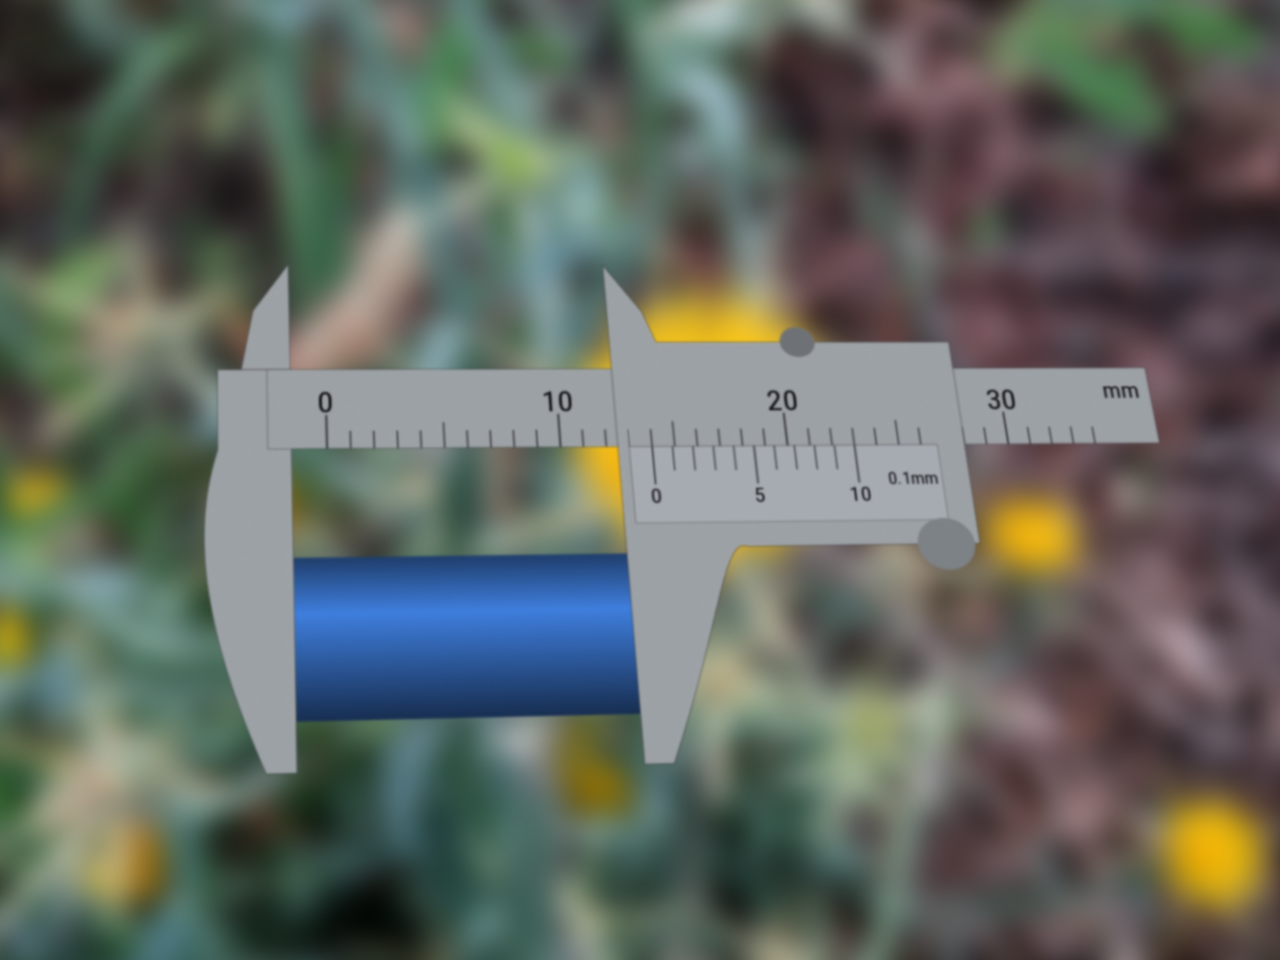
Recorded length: 14.0 mm
